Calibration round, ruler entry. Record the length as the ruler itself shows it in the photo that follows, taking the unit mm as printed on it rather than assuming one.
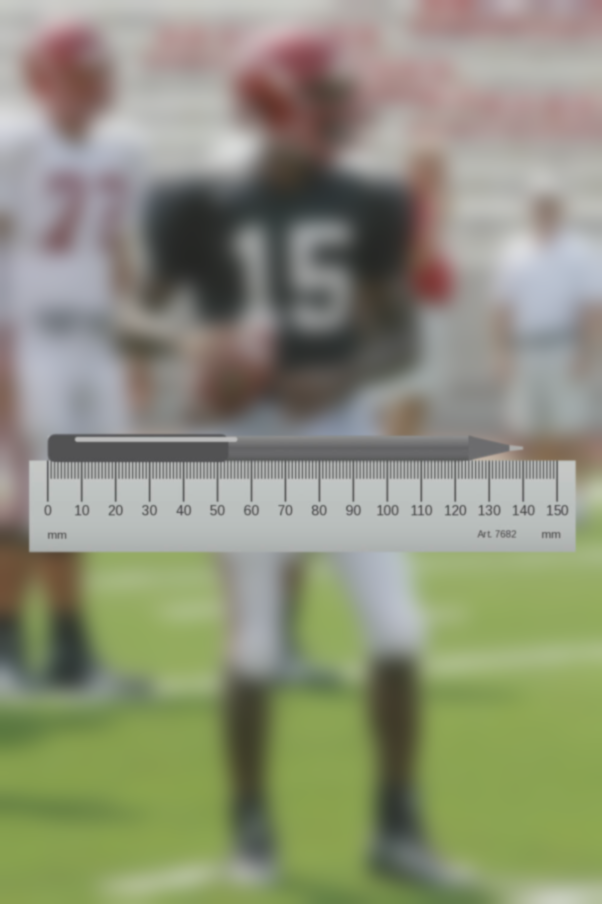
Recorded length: 140 mm
